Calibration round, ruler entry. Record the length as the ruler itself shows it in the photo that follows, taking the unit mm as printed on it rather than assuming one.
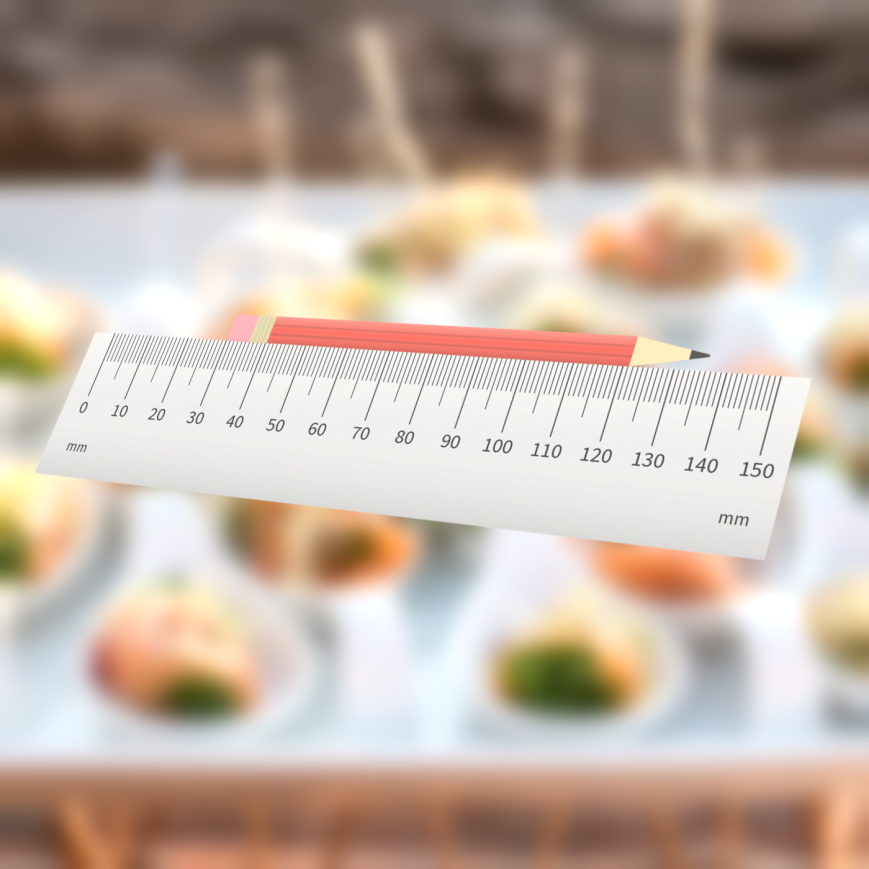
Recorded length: 106 mm
